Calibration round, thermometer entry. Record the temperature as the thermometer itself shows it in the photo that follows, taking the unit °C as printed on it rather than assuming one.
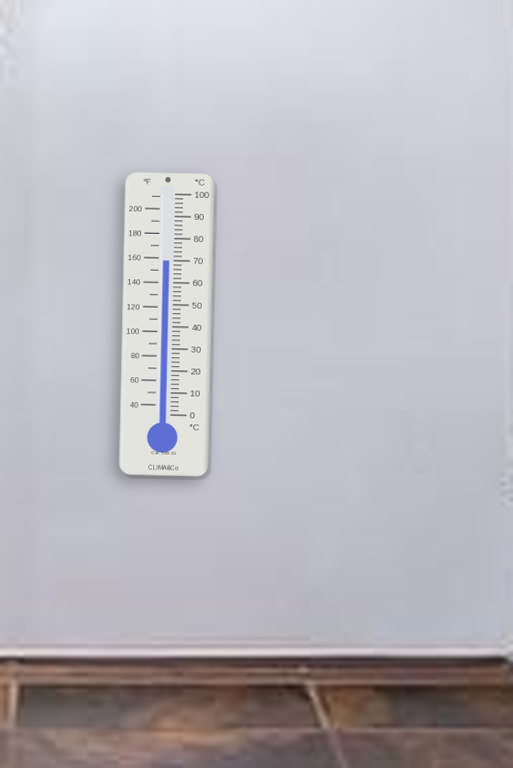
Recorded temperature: 70 °C
